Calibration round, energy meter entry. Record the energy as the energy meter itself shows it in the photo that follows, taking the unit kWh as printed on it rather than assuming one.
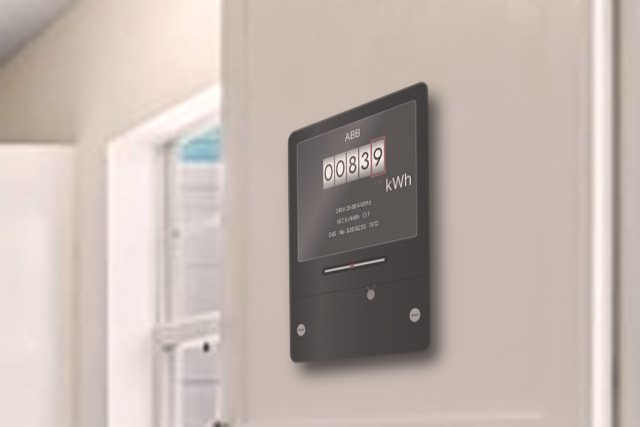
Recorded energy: 83.9 kWh
